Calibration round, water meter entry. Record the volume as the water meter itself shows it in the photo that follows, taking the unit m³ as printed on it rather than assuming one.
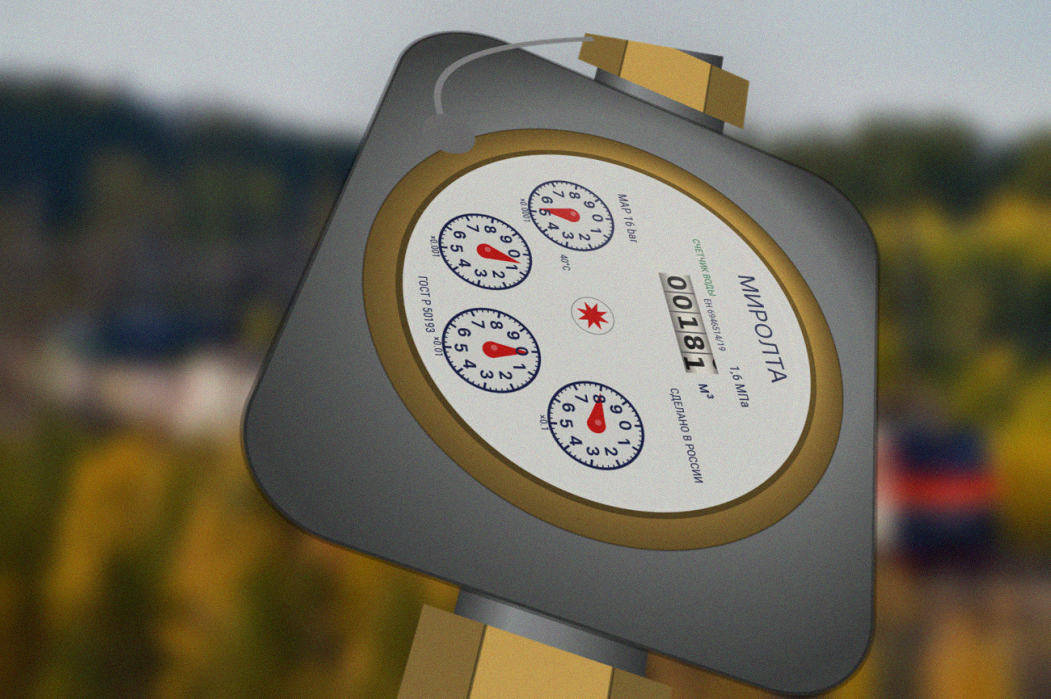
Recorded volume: 180.8005 m³
